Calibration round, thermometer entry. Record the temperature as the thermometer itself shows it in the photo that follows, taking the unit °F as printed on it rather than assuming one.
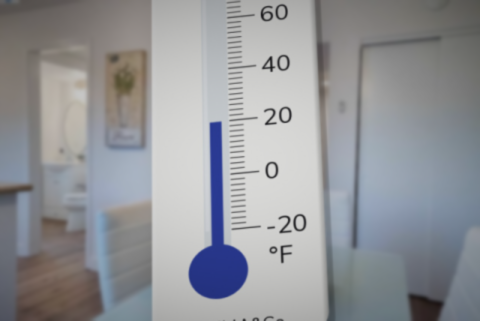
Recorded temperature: 20 °F
